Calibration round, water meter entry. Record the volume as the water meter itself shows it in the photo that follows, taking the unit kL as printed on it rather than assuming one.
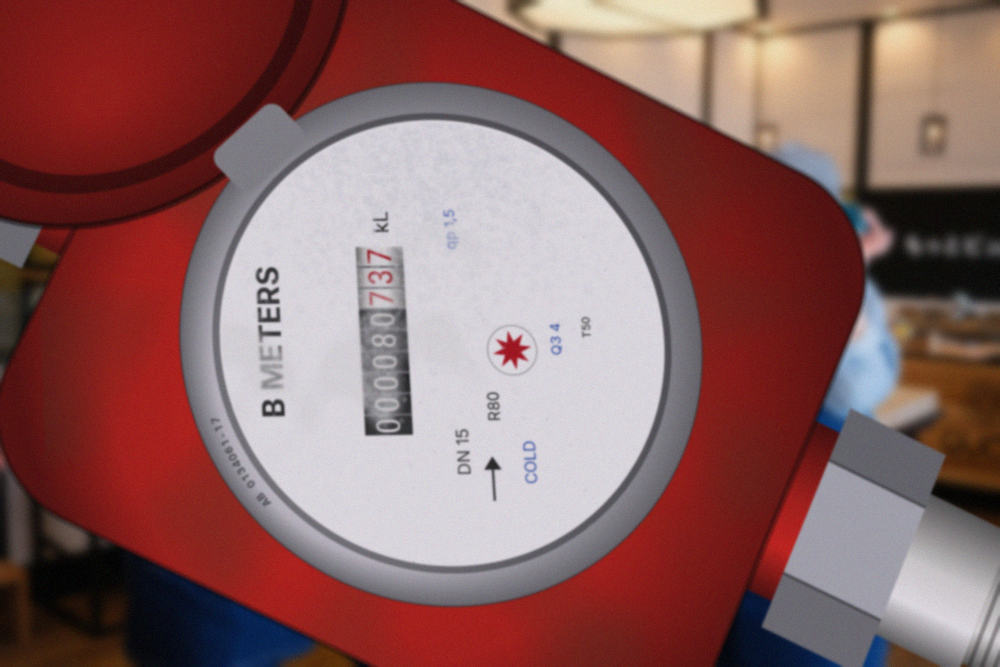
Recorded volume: 80.737 kL
